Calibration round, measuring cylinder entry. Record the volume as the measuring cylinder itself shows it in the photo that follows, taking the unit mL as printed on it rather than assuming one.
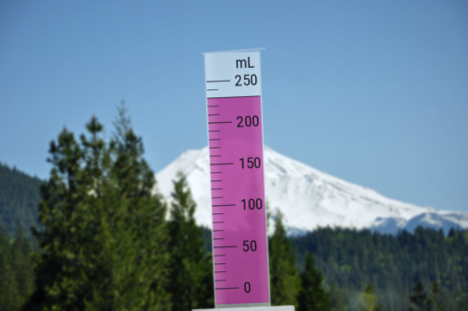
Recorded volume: 230 mL
